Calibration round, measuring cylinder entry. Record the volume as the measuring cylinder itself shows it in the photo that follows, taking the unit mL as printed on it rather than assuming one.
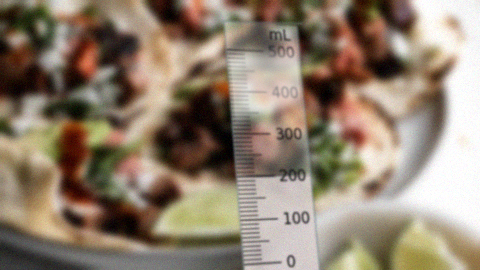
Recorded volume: 200 mL
